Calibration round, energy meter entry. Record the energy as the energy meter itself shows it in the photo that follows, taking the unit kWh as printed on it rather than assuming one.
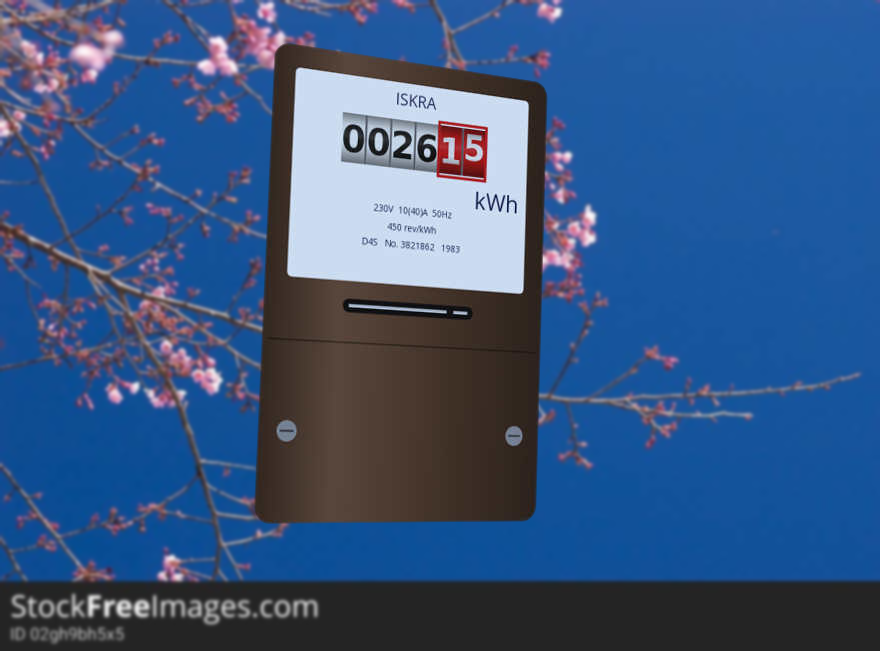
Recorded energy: 26.15 kWh
